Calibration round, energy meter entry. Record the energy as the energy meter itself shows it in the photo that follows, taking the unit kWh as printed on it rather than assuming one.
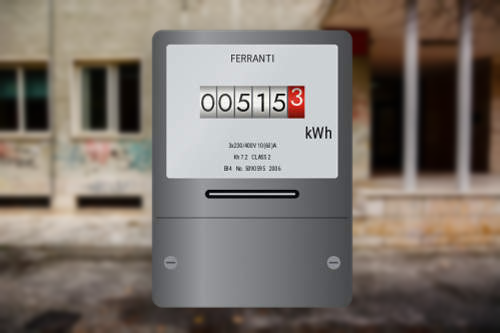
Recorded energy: 515.3 kWh
